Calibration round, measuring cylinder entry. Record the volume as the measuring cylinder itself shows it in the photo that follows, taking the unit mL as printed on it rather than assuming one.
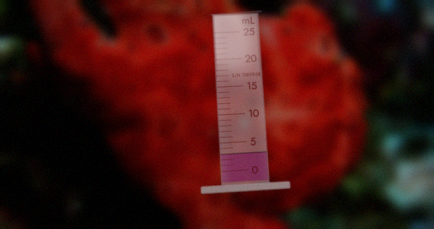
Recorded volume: 3 mL
